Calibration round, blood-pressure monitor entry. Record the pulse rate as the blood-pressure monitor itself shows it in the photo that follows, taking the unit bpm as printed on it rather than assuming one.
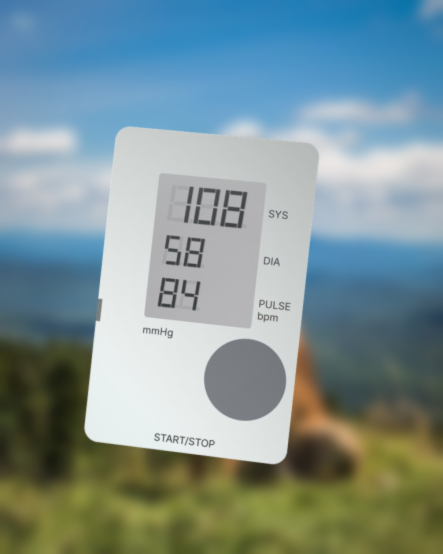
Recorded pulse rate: 84 bpm
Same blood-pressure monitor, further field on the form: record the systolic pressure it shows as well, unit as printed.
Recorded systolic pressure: 108 mmHg
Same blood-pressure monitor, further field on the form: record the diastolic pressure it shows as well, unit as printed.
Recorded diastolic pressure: 58 mmHg
